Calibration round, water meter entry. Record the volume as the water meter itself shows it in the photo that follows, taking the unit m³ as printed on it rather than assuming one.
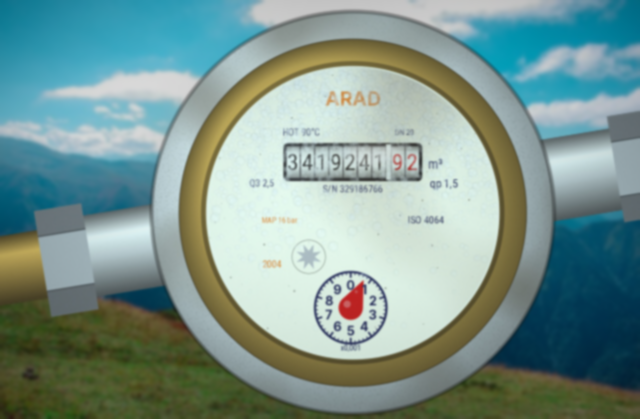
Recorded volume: 3419241.920 m³
